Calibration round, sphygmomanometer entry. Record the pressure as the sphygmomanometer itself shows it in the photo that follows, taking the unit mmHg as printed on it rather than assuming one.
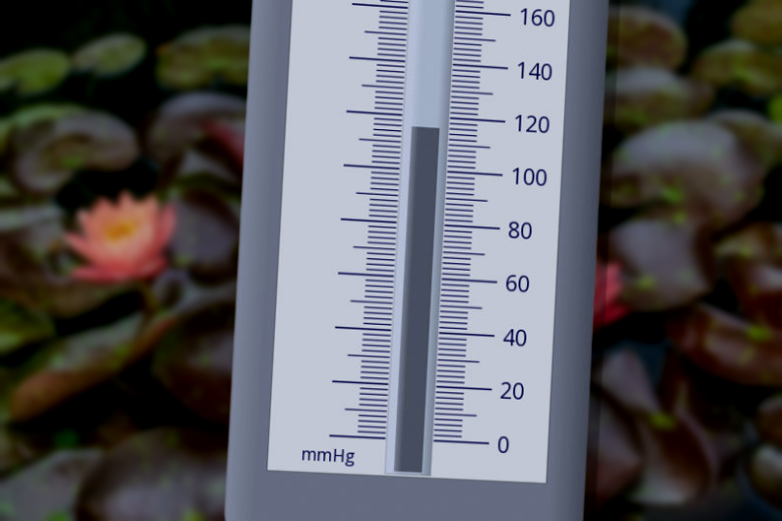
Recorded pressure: 116 mmHg
